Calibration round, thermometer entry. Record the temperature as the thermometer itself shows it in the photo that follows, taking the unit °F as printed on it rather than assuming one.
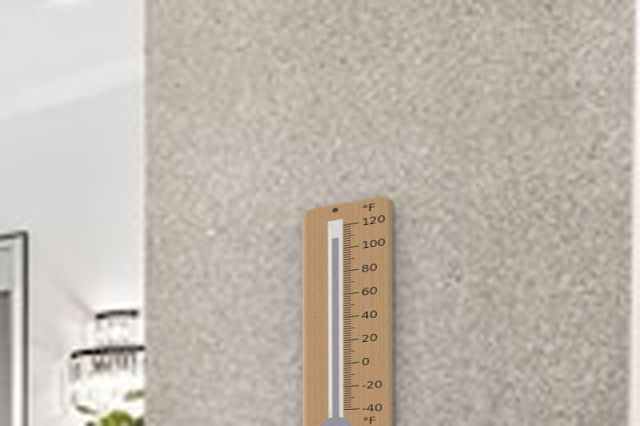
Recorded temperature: 110 °F
